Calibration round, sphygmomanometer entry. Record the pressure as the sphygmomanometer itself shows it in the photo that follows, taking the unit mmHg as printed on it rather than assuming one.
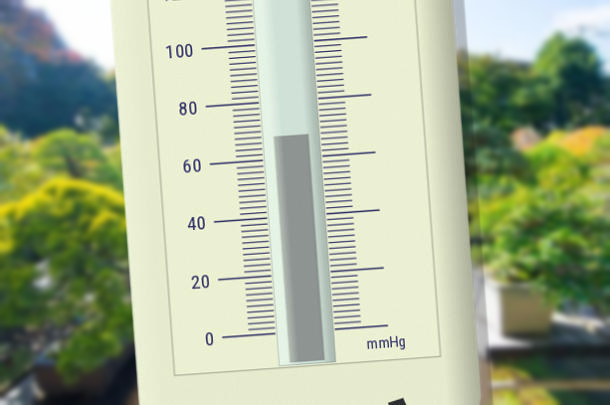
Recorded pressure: 68 mmHg
